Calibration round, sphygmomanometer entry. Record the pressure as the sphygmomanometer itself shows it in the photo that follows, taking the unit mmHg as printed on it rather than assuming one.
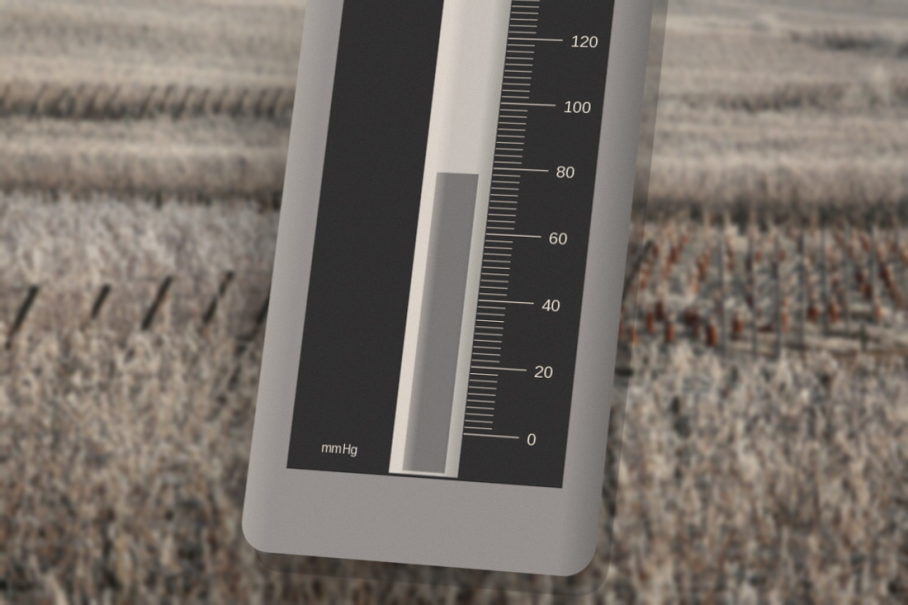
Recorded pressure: 78 mmHg
